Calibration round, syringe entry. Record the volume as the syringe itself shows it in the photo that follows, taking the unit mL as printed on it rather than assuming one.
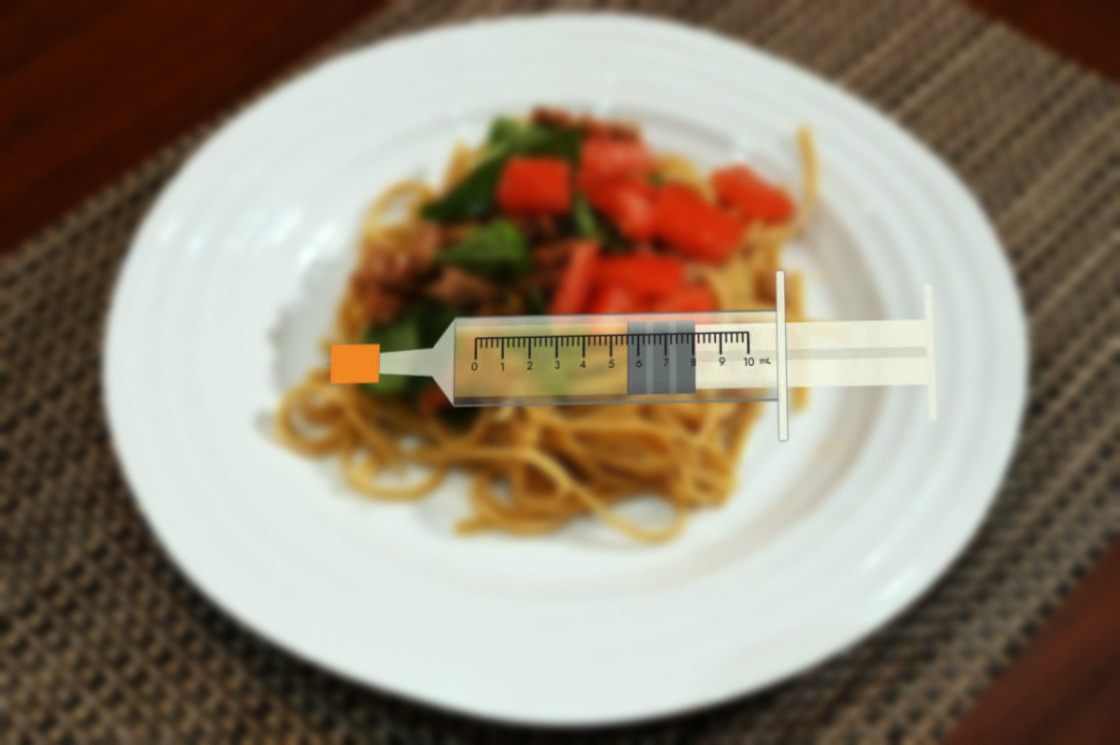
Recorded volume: 5.6 mL
